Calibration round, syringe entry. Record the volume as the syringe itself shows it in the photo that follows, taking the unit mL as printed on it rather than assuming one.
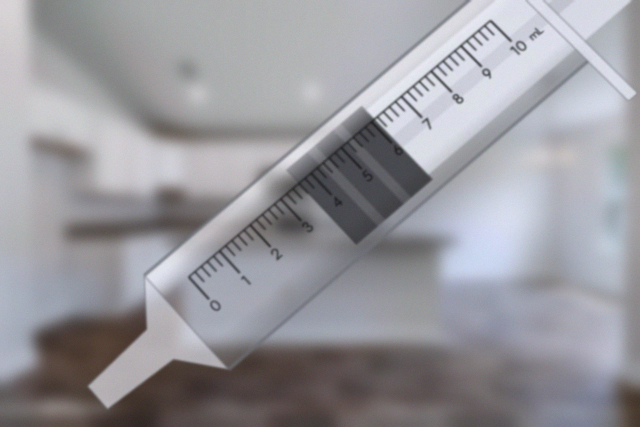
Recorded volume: 3.6 mL
